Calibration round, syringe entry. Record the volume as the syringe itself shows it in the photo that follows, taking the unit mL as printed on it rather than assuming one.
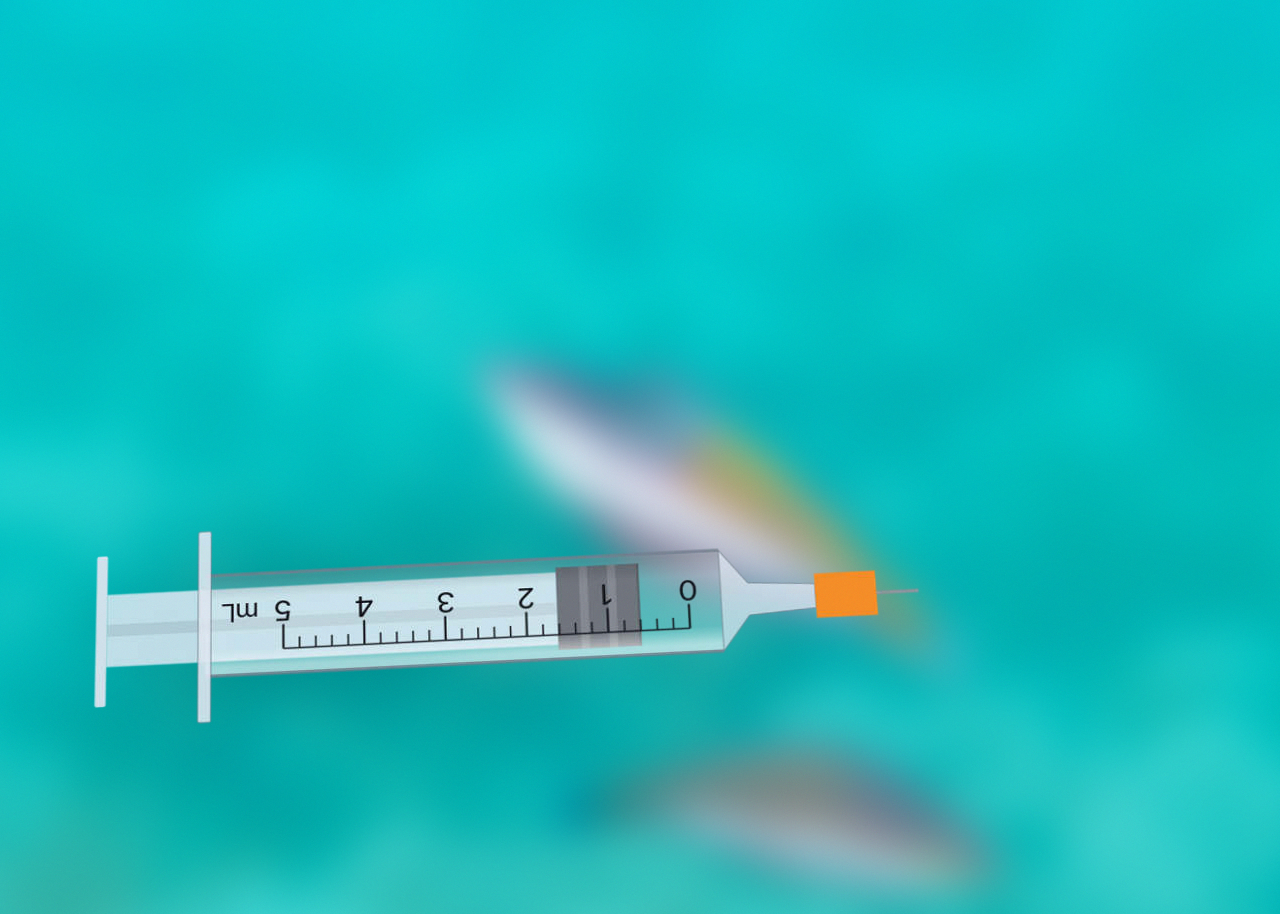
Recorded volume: 0.6 mL
